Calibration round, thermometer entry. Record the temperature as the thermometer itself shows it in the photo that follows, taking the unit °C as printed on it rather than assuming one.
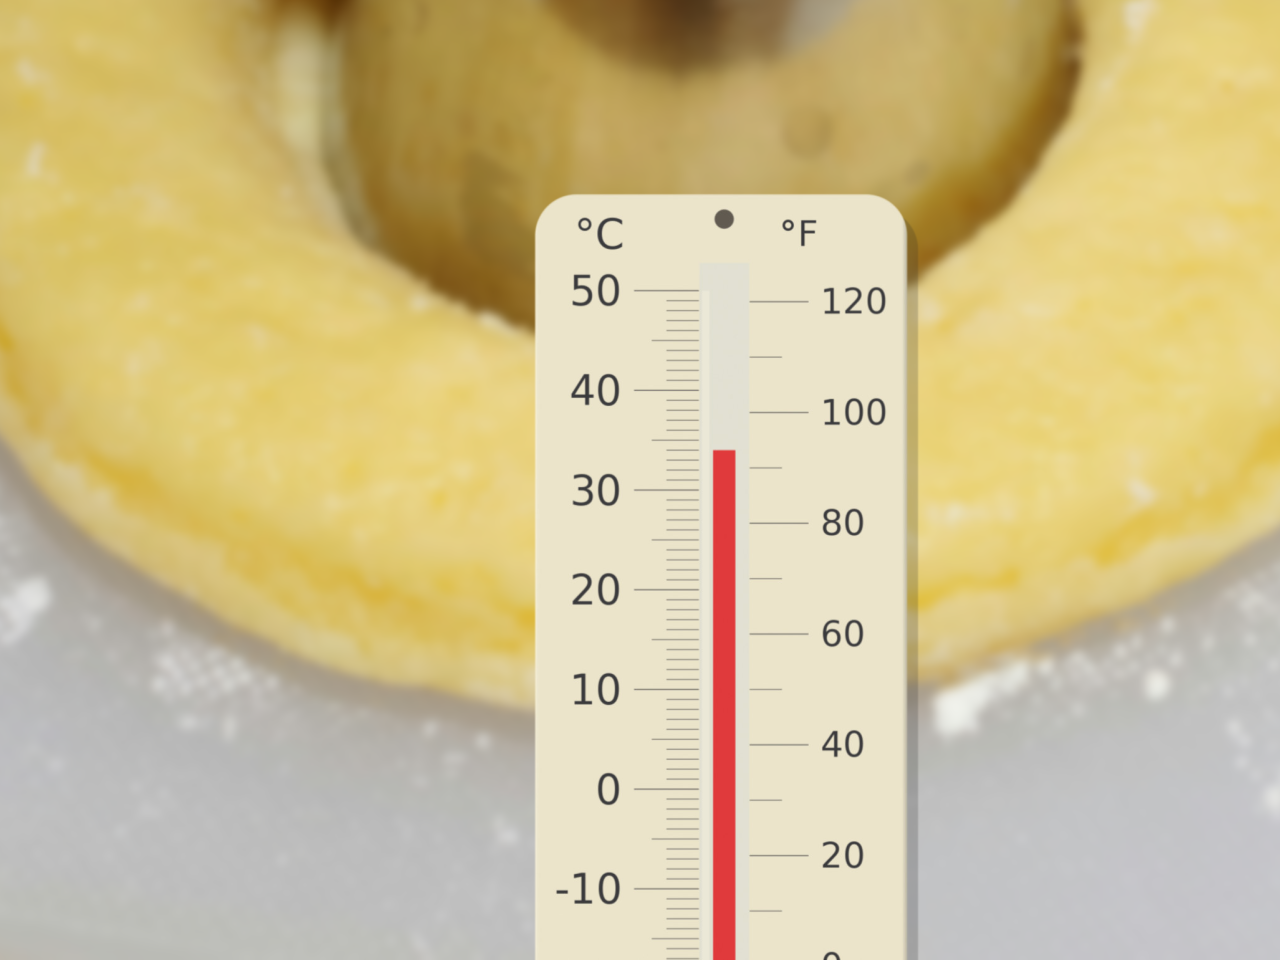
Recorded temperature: 34 °C
